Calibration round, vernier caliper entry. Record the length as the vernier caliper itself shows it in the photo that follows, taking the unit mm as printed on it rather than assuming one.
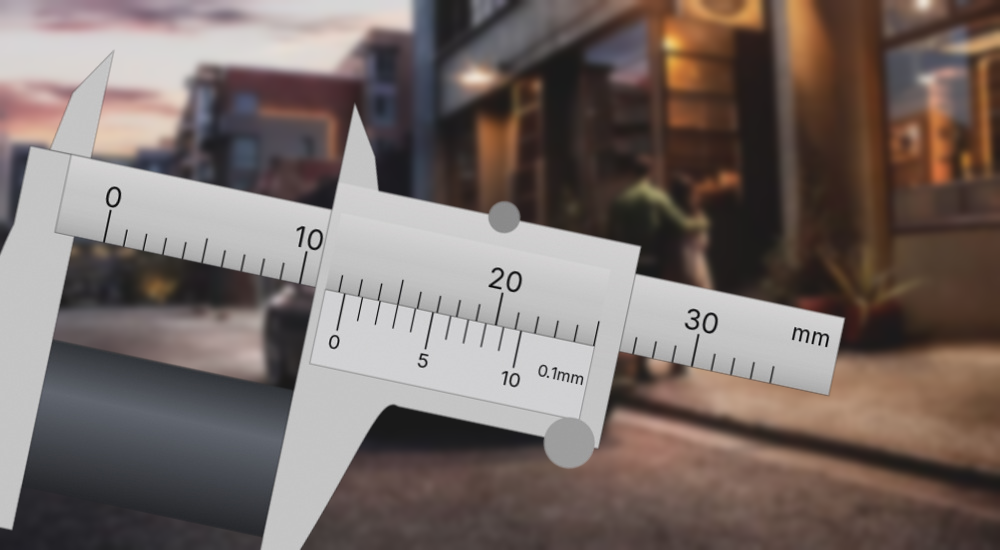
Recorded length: 12.3 mm
